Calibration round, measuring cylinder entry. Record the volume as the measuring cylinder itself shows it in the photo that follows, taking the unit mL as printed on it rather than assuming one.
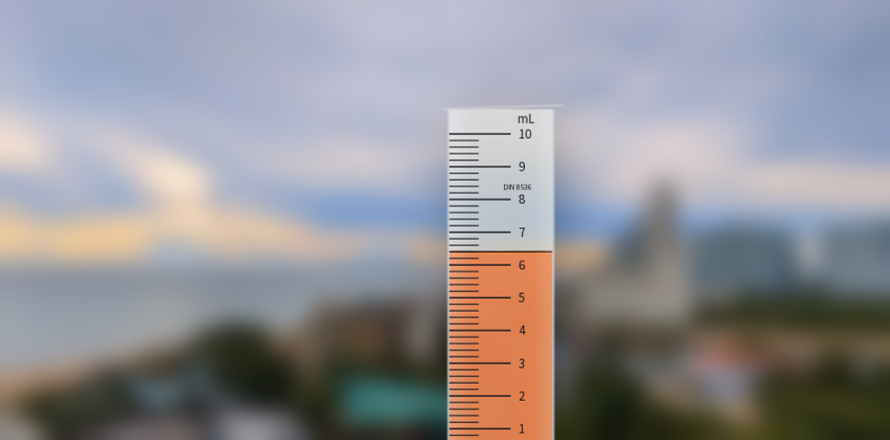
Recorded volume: 6.4 mL
